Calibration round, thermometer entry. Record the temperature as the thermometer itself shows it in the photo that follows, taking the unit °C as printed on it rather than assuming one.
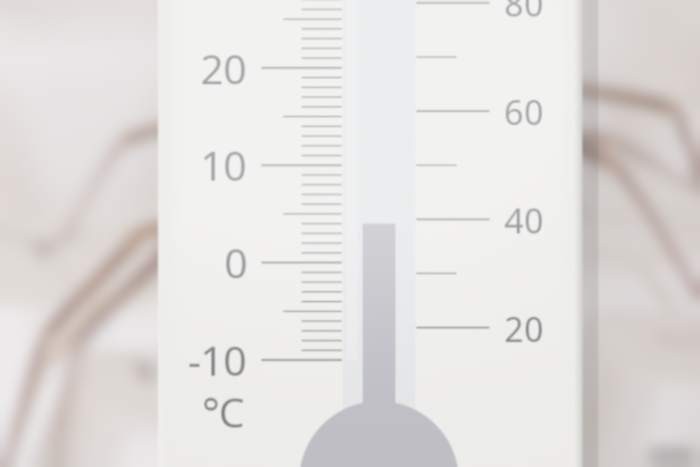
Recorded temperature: 4 °C
